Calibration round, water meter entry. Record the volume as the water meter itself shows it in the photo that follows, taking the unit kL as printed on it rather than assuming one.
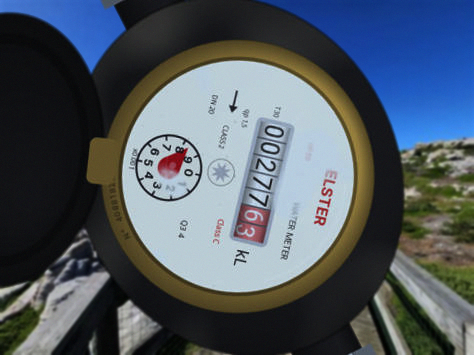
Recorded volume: 277.628 kL
